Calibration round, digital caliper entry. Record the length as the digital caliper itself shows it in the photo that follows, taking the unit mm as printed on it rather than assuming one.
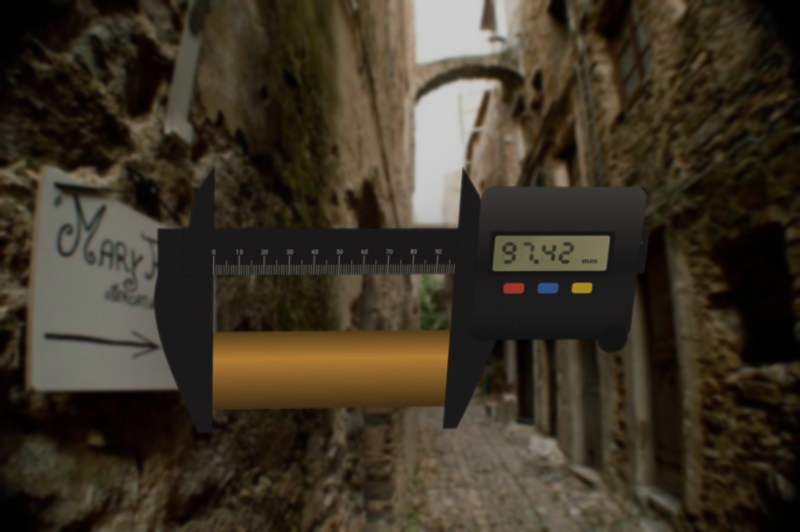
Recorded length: 97.42 mm
